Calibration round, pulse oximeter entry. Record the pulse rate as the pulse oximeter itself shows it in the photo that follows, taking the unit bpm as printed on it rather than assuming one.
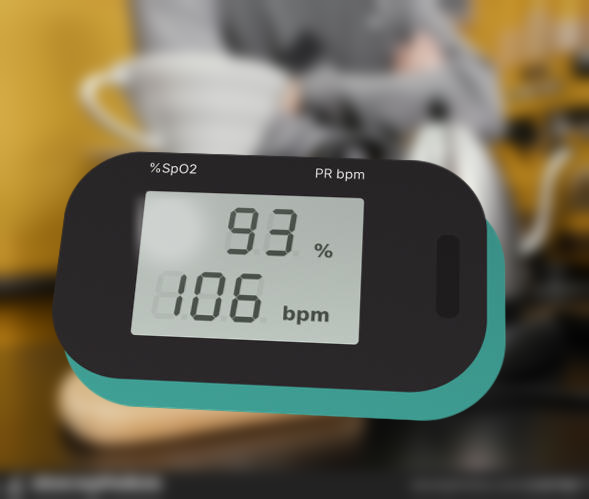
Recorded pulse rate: 106 bpm
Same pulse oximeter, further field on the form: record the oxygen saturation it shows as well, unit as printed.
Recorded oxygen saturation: 93 %
